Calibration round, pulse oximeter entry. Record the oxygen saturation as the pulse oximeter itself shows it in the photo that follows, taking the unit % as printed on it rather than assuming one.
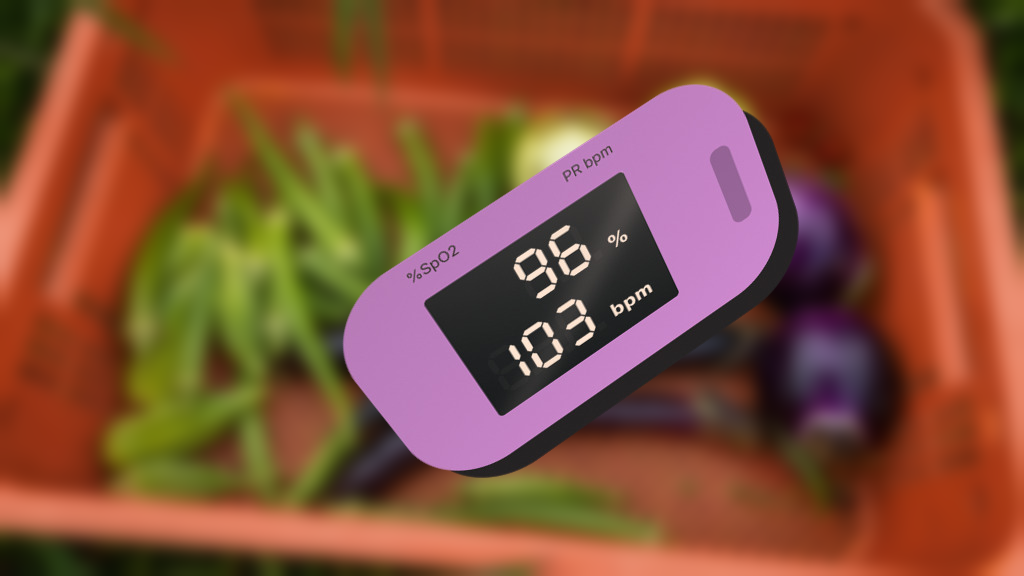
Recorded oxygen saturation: 96 %
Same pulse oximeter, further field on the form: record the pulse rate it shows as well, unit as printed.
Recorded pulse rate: 103 bpm
